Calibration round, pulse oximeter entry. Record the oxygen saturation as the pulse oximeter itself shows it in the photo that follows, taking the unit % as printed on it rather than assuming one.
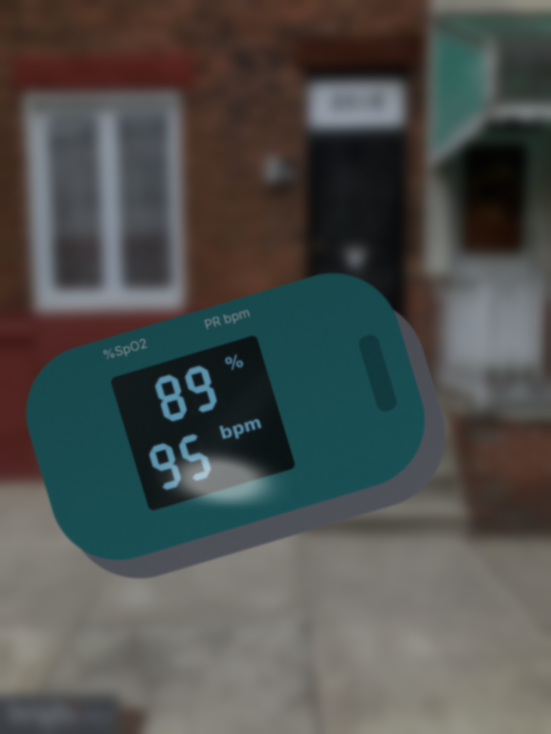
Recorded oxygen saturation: 89 %
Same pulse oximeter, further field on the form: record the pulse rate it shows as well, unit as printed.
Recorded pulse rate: 95 bpm
